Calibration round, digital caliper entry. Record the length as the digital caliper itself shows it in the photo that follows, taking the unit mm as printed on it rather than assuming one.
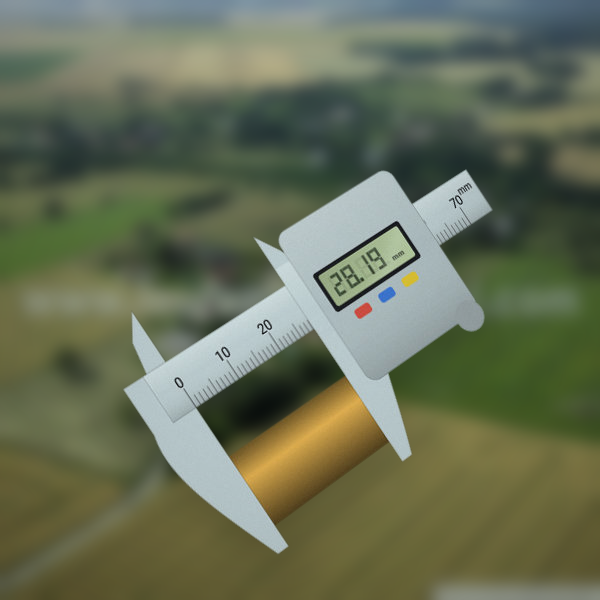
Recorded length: 28.19 mm
